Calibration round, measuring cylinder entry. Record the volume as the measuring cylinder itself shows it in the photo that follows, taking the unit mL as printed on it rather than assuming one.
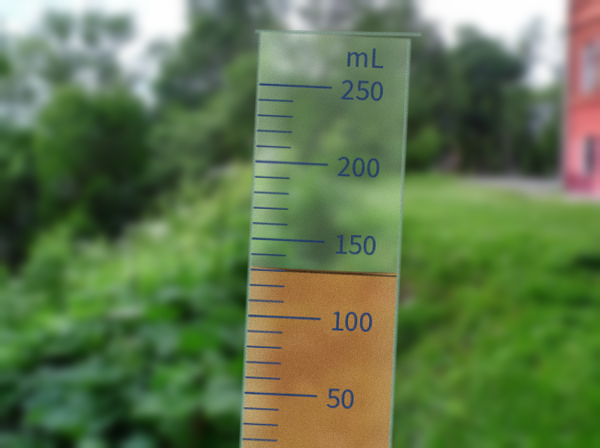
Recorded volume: 130 mL
